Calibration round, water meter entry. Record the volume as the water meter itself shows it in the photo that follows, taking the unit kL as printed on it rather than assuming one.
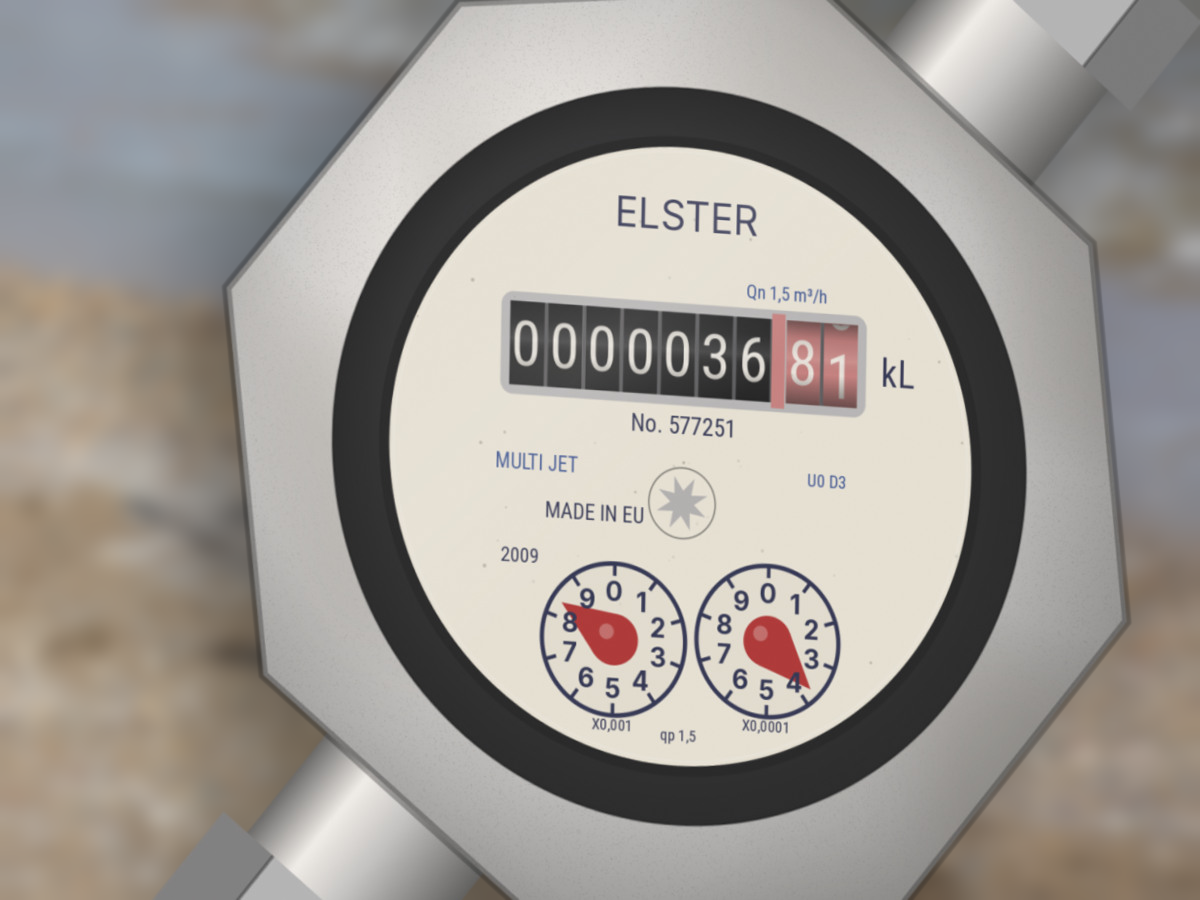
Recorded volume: 36.8083 kL
